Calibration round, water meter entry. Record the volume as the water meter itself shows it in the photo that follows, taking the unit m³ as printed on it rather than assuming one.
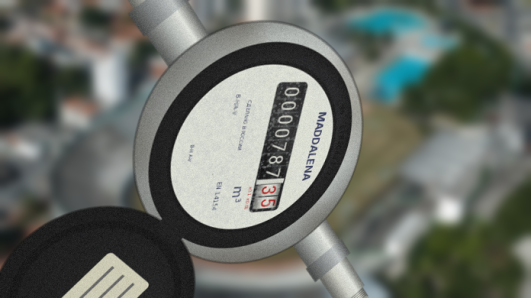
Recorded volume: 787.35 m³
